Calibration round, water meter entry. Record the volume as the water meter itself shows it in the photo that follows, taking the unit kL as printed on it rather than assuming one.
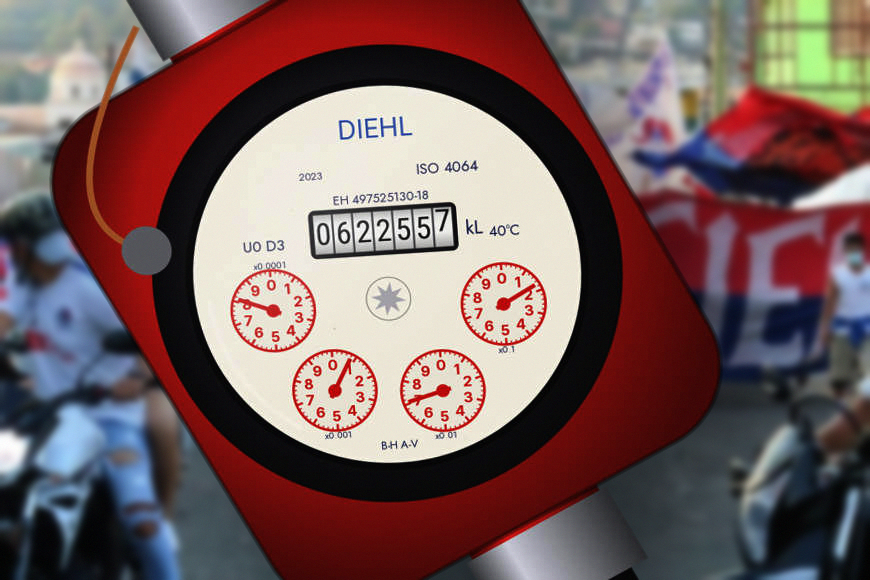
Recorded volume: 622557.1708 kL
